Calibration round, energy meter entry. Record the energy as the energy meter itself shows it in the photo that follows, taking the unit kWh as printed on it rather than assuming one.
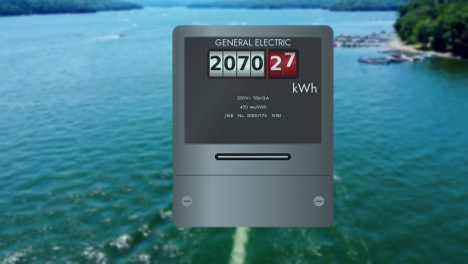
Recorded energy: 2070.27 kWh
